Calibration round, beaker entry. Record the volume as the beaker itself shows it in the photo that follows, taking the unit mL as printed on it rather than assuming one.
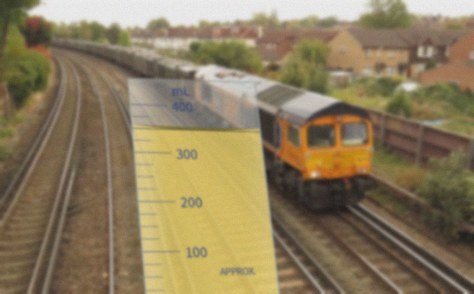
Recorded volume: 350 mL
